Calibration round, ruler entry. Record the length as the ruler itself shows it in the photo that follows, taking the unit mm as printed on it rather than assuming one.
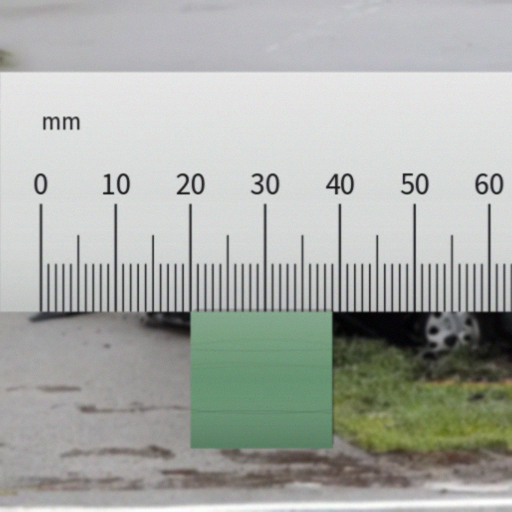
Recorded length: 19 mm
